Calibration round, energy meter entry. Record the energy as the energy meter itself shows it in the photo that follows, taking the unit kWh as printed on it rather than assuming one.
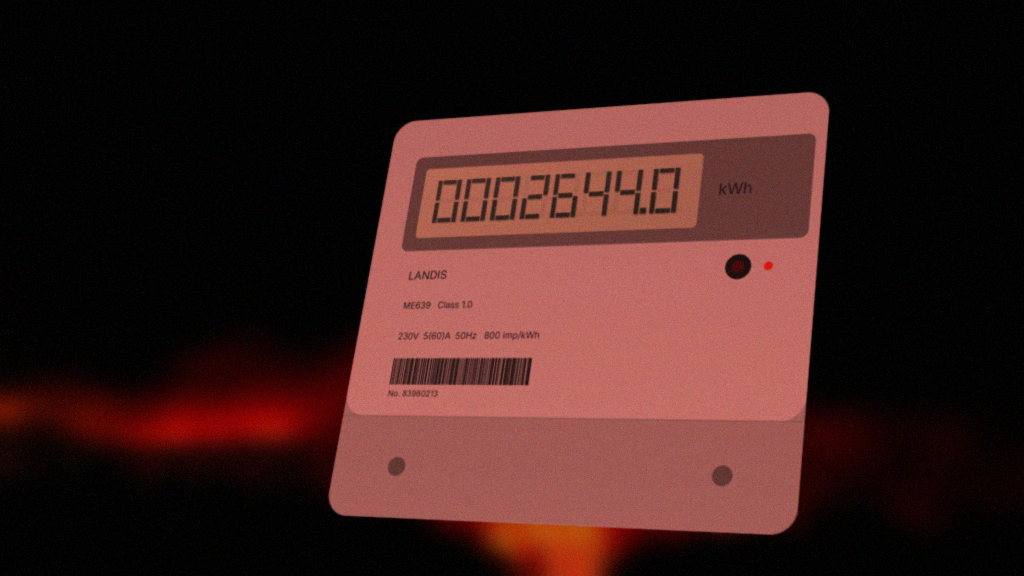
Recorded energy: 2644.0 kWh
